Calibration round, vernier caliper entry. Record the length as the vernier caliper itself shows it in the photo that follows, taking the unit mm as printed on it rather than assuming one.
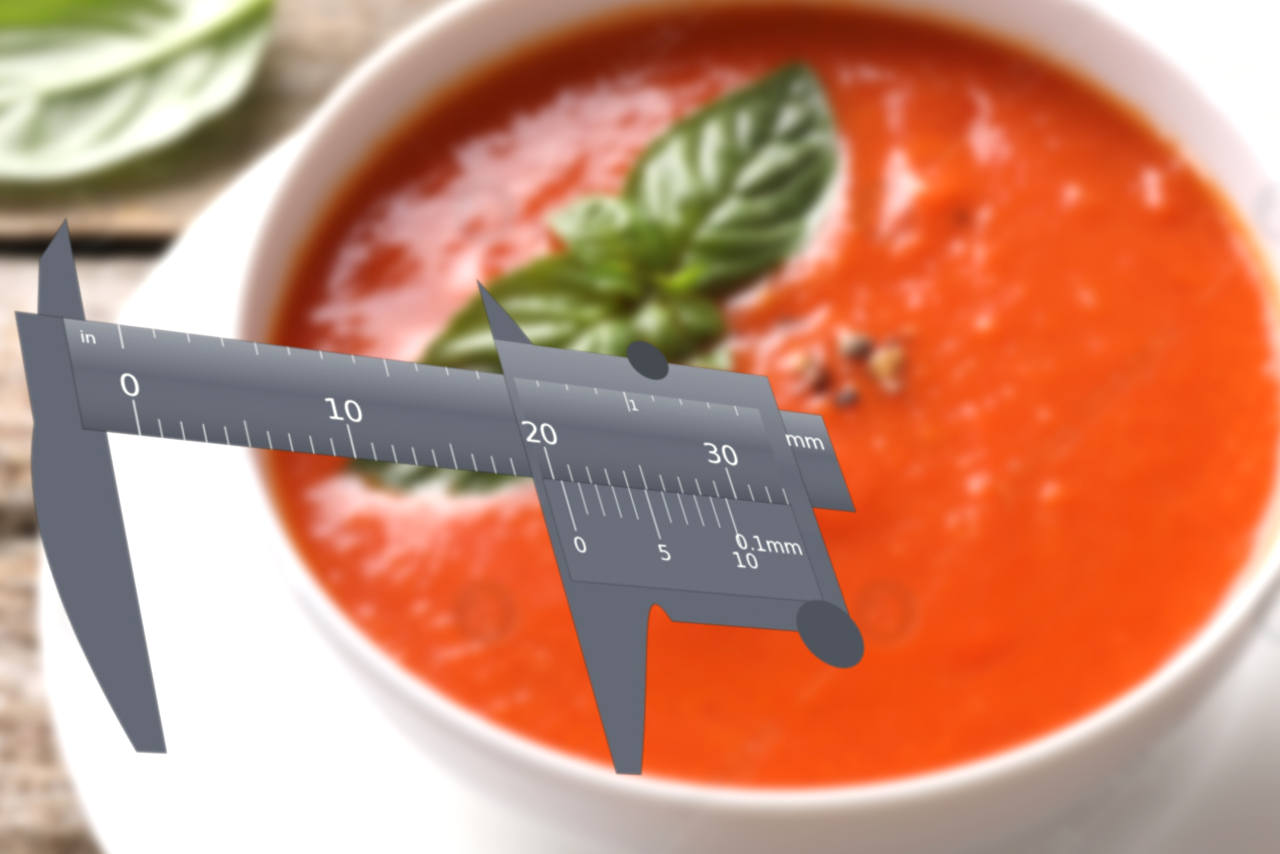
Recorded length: 20.4 mm
